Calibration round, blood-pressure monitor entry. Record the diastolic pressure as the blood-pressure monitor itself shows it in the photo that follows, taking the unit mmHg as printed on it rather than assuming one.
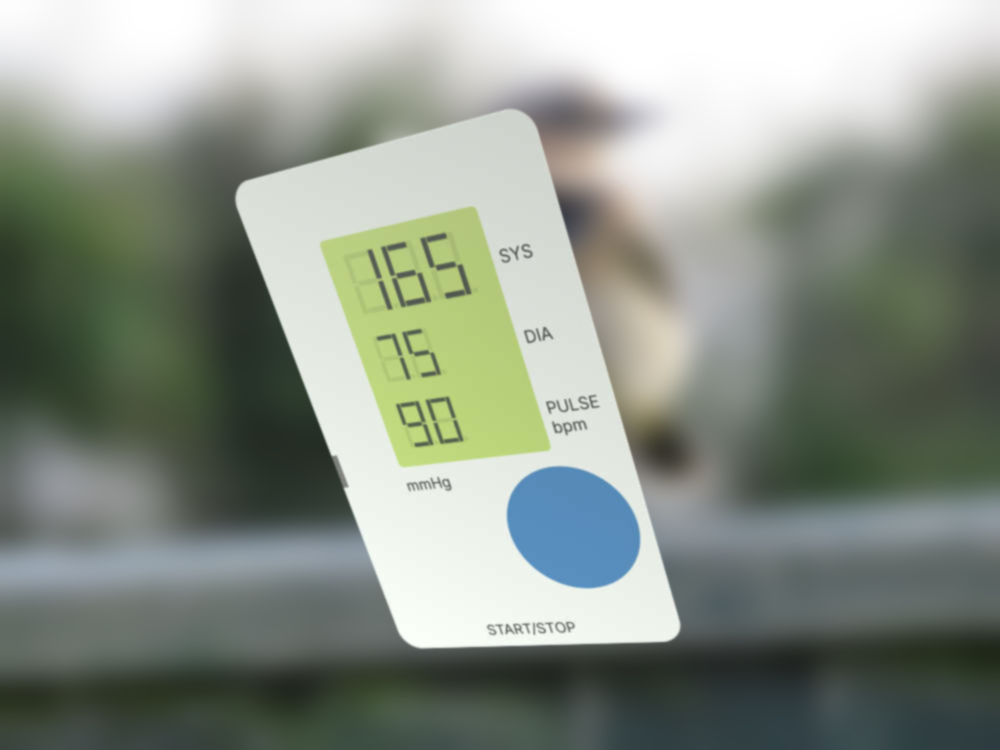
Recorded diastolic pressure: 75 mmHg
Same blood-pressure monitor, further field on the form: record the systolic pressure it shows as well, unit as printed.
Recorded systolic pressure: 165 mmHg
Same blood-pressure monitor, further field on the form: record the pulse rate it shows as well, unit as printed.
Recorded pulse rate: 90 bpm
